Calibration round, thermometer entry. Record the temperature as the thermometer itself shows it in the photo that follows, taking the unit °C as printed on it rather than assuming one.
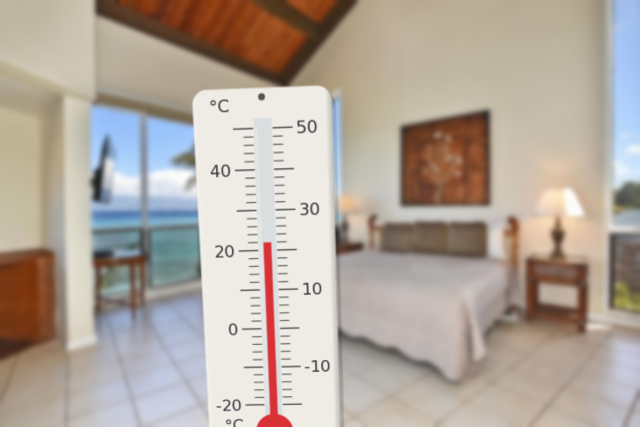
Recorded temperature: 22 °C
